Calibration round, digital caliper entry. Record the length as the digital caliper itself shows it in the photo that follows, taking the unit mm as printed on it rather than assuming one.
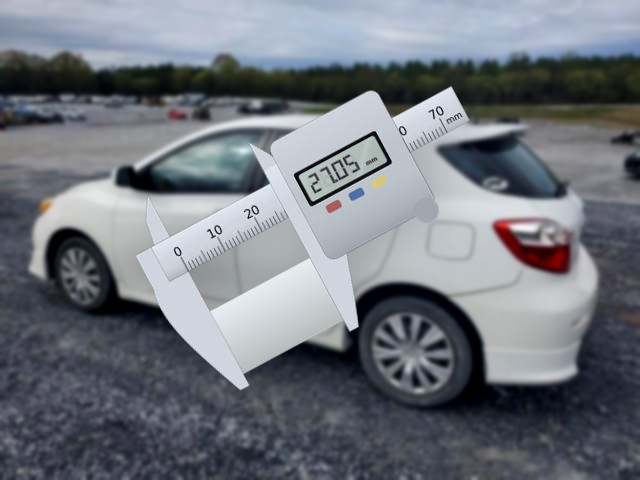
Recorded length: 27.05 mm
